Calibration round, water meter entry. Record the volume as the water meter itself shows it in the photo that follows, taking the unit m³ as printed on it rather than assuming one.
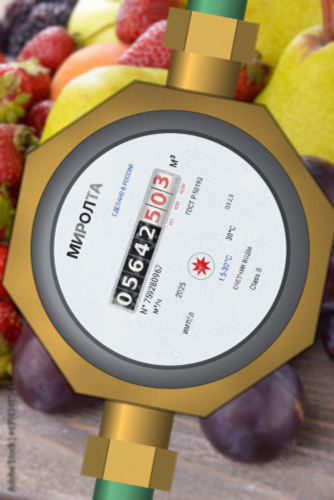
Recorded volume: 5642.503 m³
